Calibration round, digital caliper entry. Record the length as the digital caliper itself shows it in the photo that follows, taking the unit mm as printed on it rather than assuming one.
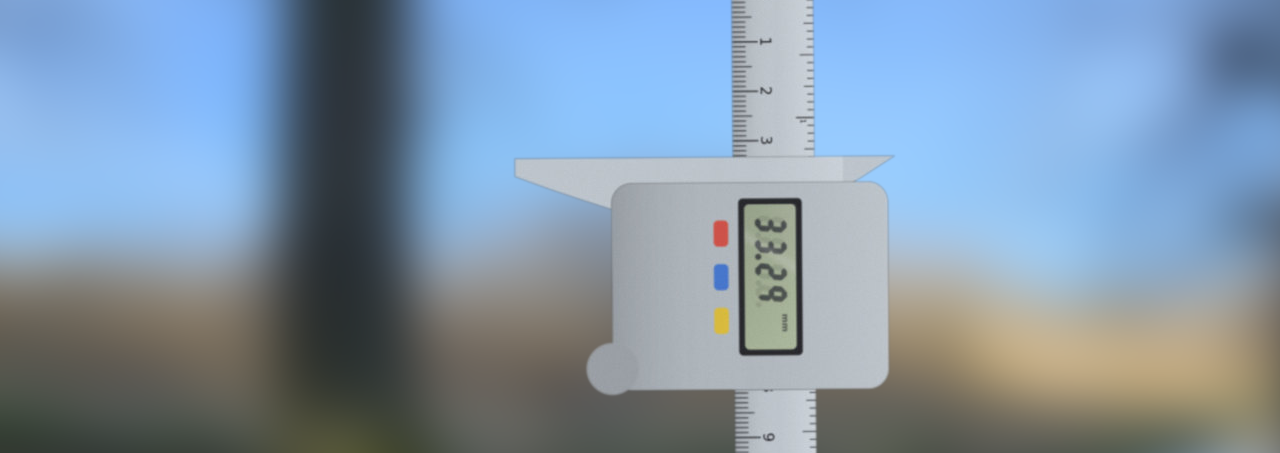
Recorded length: 33.29 mm
